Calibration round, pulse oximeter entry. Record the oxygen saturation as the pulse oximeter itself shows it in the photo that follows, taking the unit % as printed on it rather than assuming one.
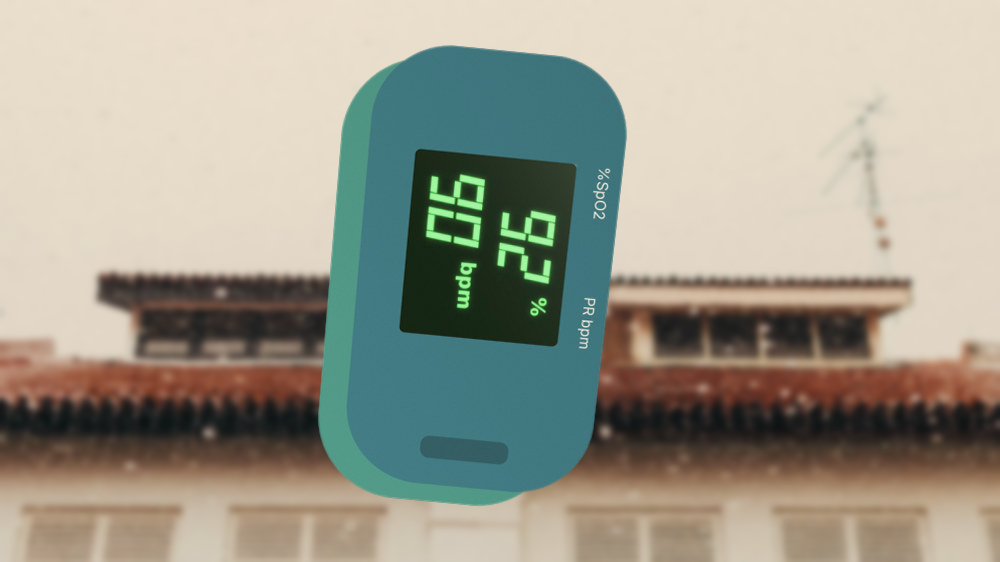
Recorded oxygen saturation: 92 %
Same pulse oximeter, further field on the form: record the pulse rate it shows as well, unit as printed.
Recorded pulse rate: 90 bpm
